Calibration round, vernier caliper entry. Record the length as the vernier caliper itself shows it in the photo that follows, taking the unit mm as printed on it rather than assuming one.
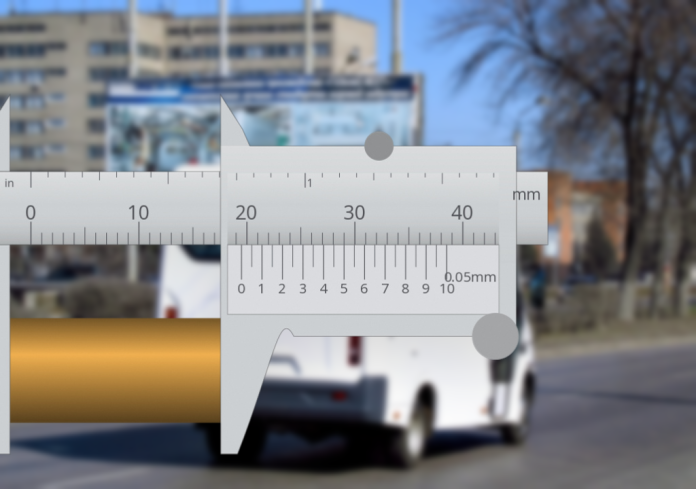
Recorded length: 19.5 mm
